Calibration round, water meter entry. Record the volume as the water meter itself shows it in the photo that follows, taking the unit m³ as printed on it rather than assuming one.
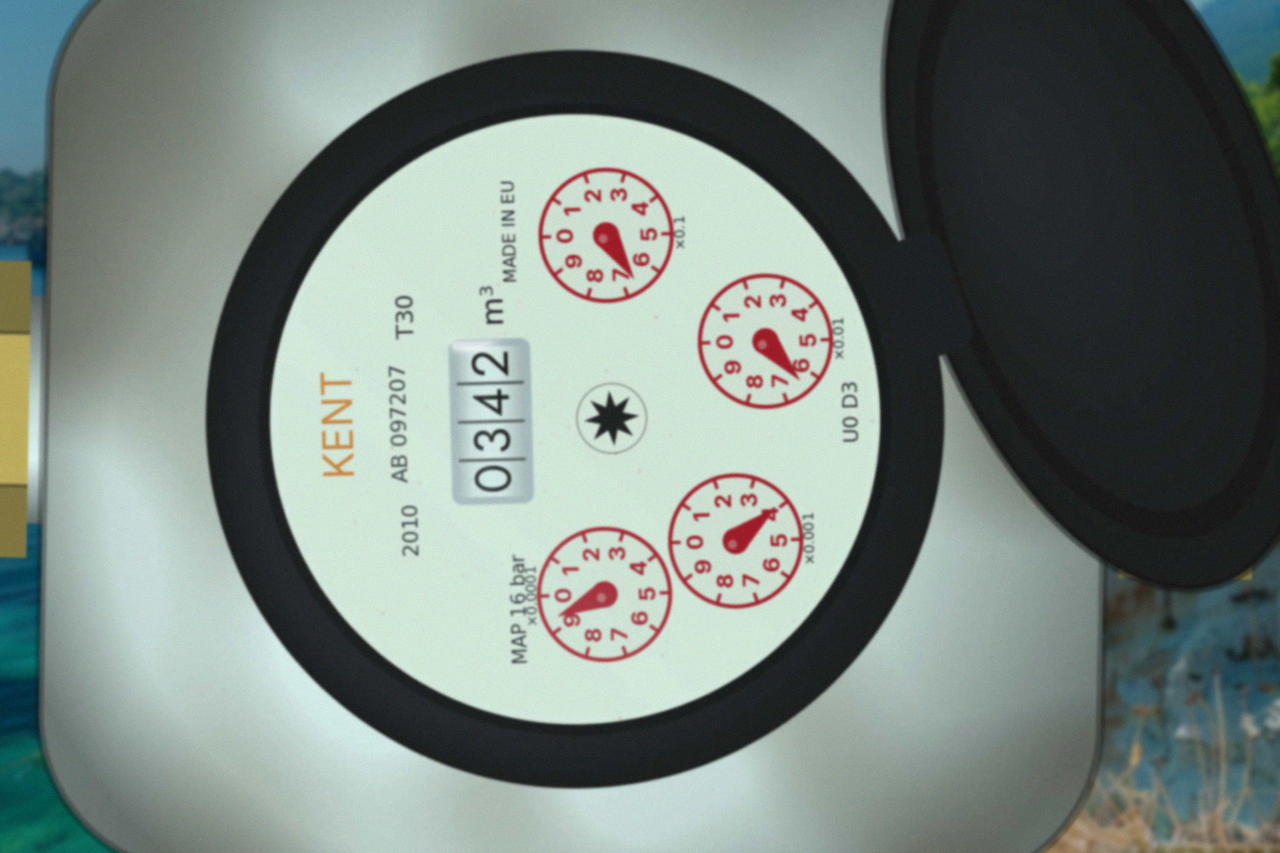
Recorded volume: 342.6639 m³
